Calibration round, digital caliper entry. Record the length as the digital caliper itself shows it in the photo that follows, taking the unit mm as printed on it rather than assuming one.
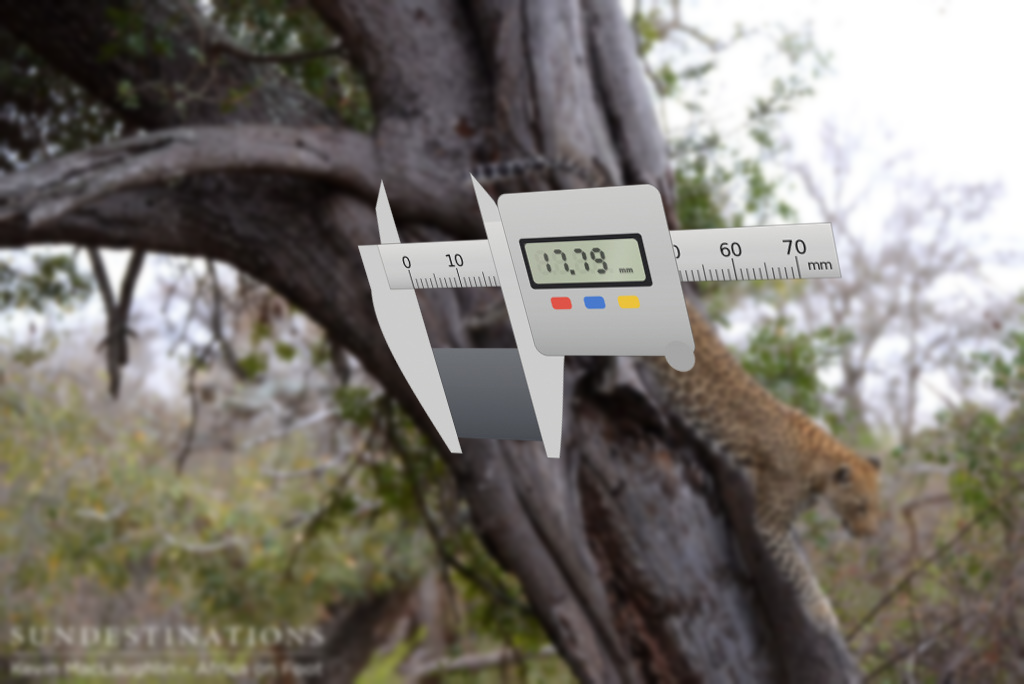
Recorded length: 17.79 mm
